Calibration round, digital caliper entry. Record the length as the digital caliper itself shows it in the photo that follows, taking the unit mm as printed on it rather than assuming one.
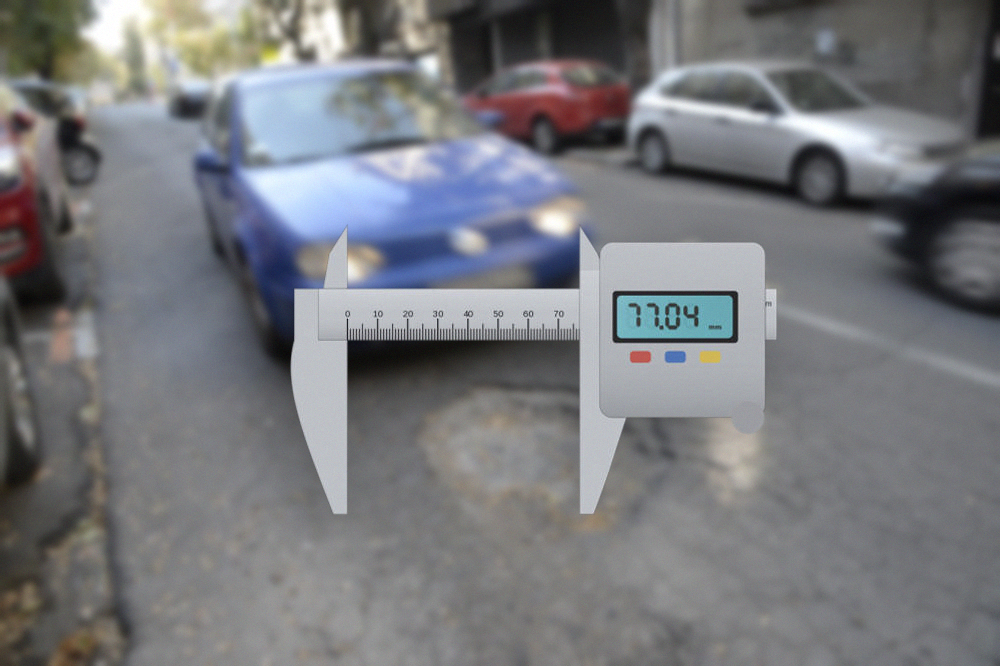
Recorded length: 77.04 mm
